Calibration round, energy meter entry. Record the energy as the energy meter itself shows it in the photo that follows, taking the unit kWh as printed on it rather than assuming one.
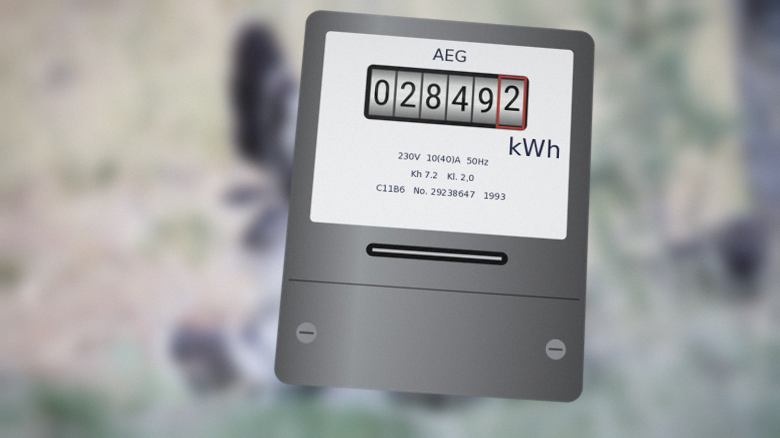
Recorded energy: 2849.2 kWh
